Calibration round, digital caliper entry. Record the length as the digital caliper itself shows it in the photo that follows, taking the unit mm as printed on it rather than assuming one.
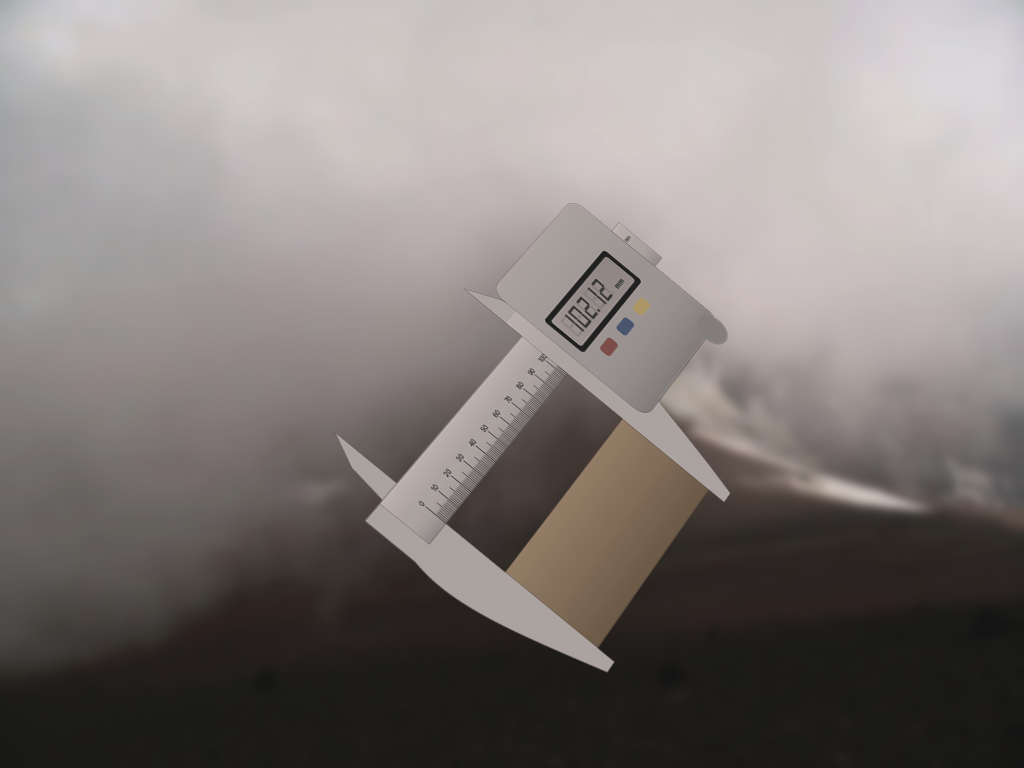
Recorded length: 102.12 mm
